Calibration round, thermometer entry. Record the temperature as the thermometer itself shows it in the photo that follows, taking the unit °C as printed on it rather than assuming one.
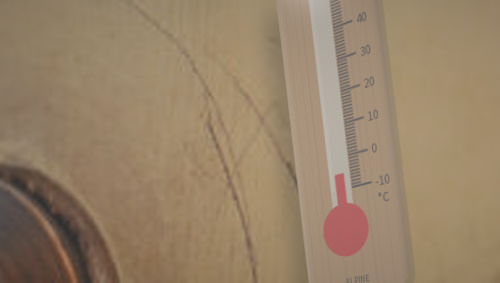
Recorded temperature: -5 °C
